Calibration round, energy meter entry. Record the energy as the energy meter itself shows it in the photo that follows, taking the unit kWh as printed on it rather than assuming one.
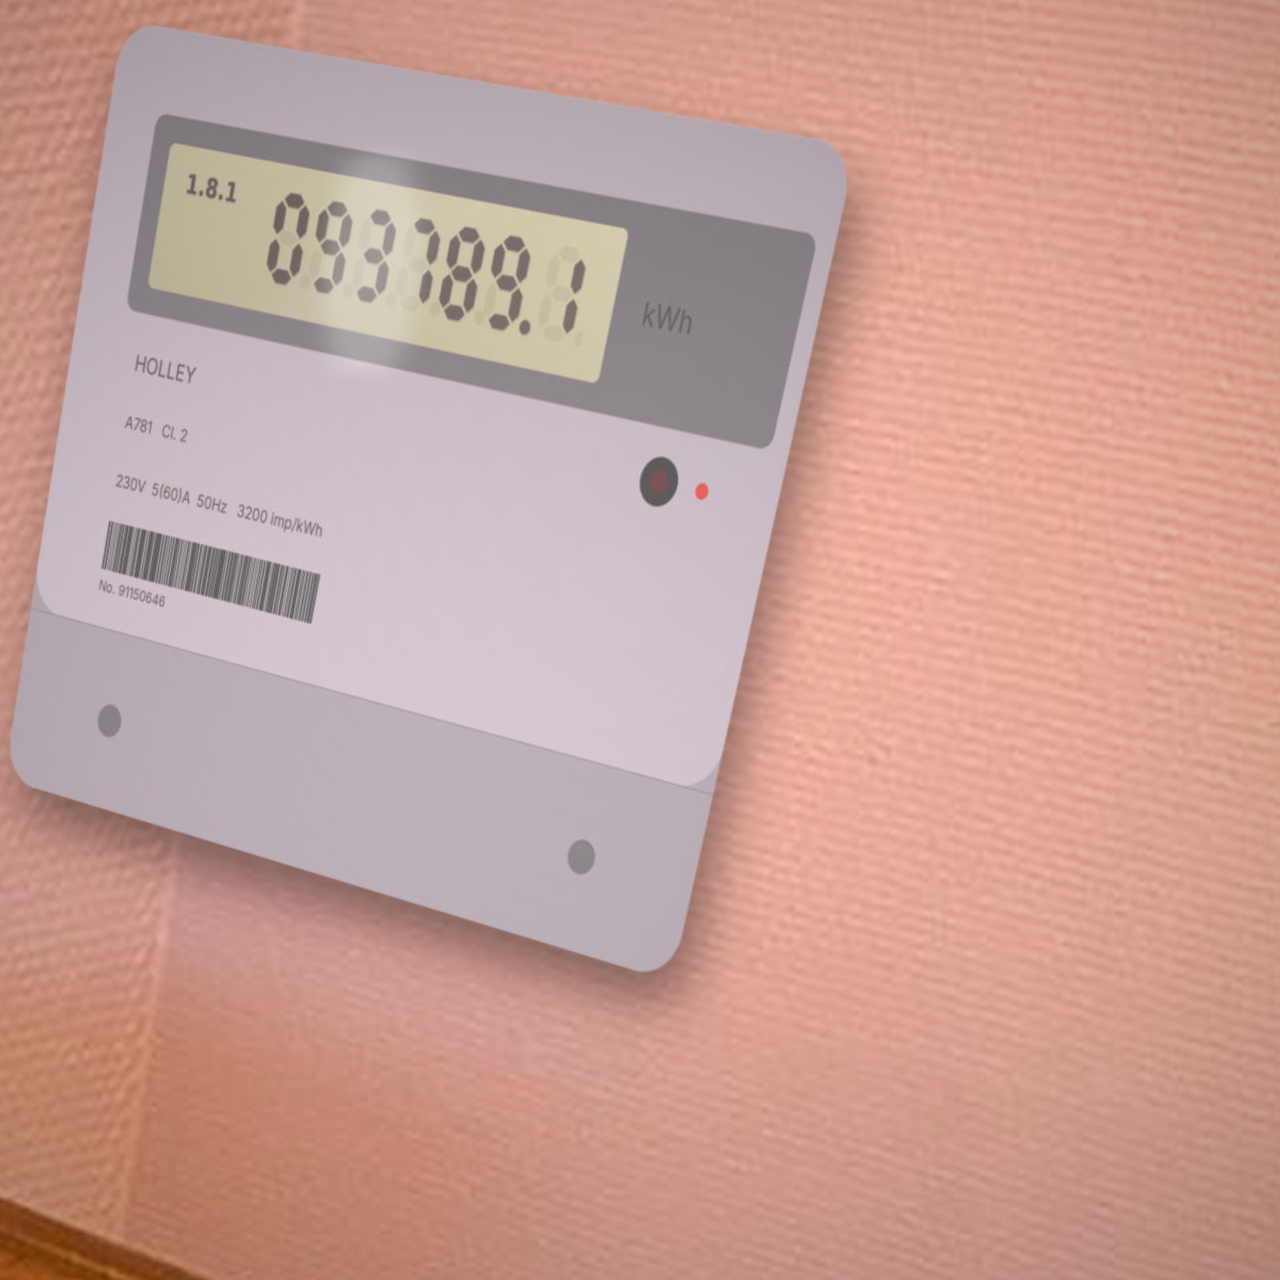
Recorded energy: 93789.1 kWh
